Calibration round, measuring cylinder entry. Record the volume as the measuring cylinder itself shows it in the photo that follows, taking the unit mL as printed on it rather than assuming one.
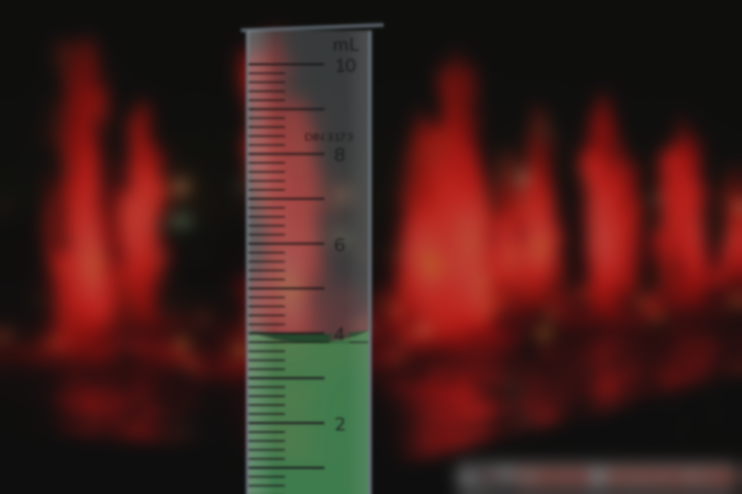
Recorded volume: 3.8 mL
